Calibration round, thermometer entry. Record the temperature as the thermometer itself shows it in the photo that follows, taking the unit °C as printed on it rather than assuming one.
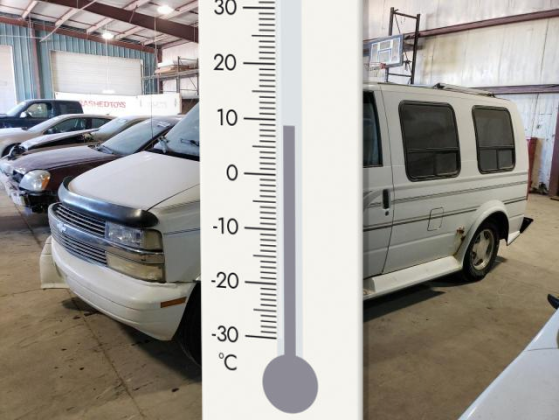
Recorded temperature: 9 °C
